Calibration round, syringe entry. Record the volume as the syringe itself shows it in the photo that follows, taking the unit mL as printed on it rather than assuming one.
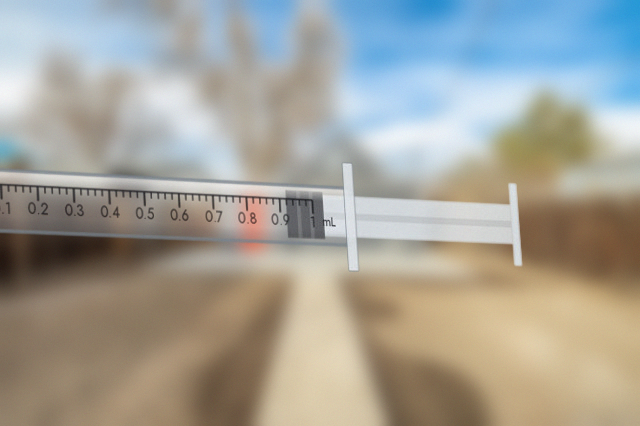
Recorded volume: 0.92 mL
